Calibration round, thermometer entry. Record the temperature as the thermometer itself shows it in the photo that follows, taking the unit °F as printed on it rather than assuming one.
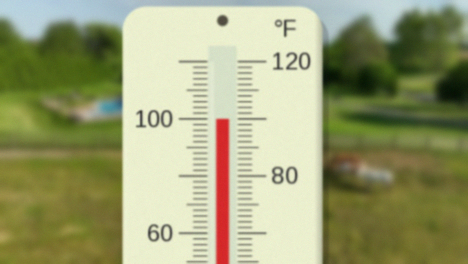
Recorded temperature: 100 °F
